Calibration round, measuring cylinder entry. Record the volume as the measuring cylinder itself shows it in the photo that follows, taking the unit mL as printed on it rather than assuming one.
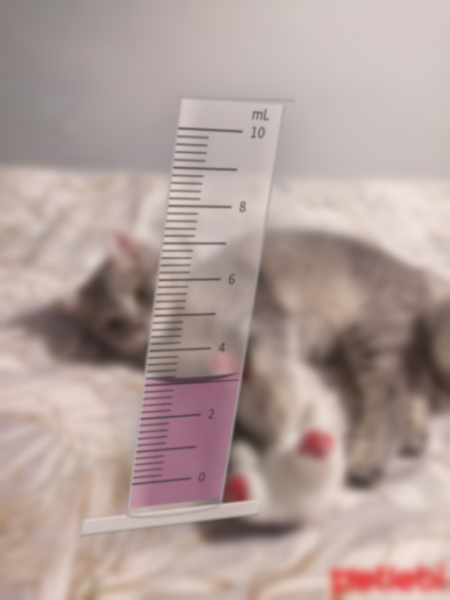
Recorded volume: 3 mL
